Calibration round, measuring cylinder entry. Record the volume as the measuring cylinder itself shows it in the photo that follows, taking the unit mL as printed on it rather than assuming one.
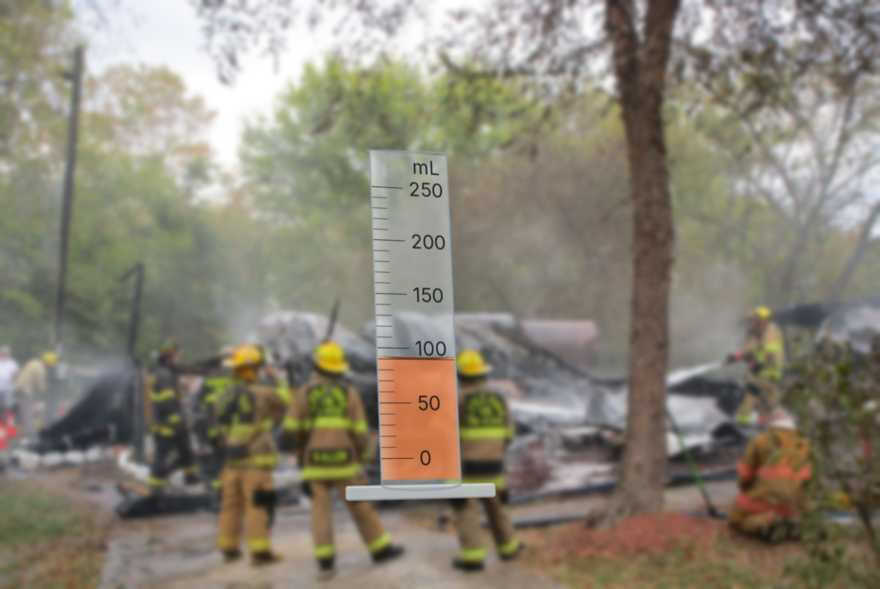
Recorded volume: 90 mL
